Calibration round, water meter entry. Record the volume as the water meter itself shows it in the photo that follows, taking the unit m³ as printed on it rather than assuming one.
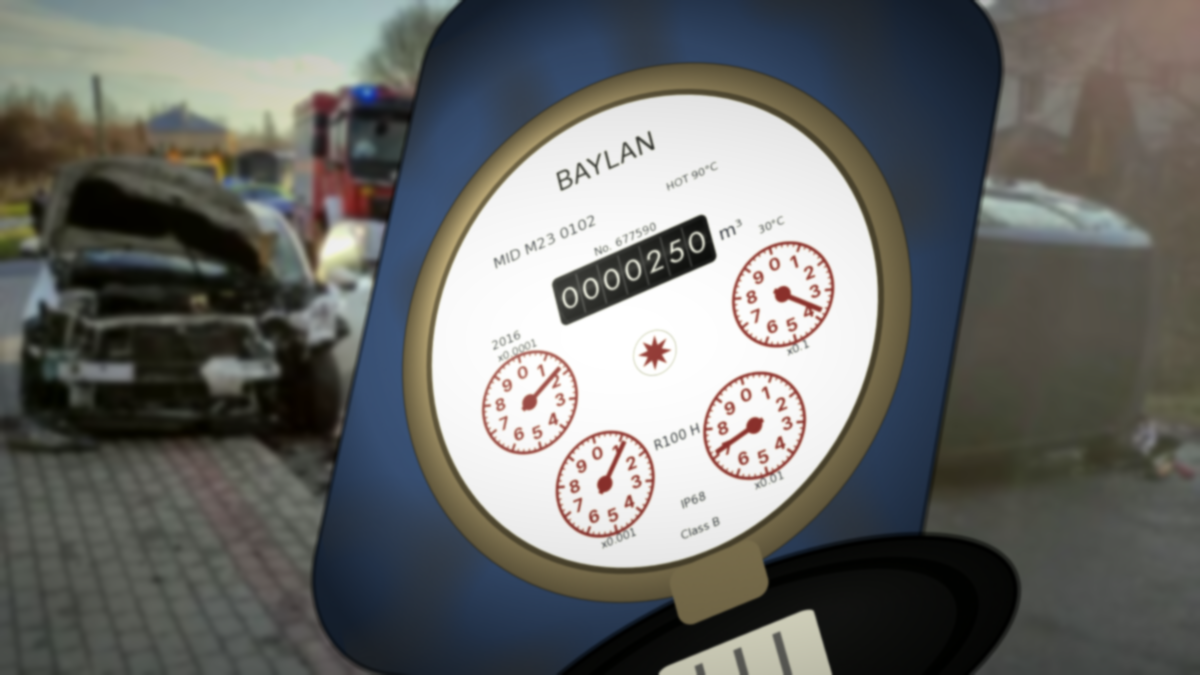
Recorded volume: 250.3711 m³
